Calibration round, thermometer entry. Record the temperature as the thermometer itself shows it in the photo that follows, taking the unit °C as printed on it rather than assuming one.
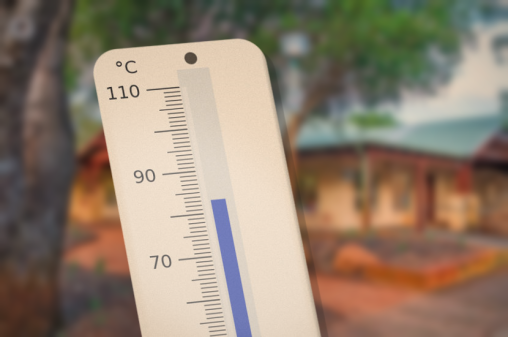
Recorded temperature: 83 °C
